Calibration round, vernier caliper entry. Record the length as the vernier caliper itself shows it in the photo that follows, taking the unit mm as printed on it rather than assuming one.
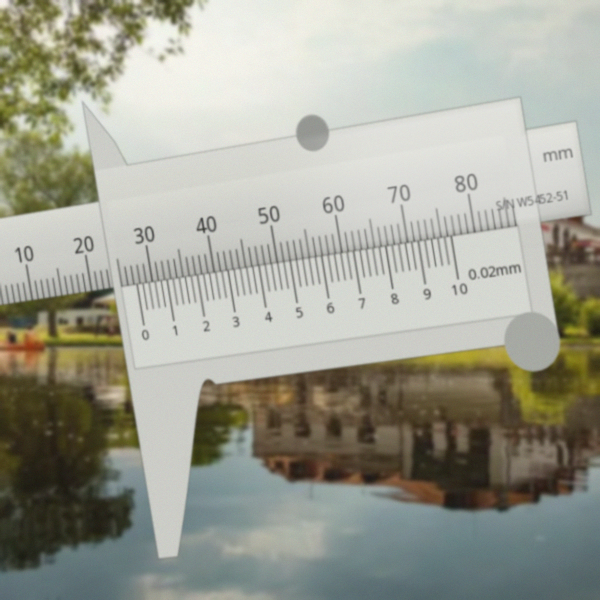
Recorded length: 27.5 mm
